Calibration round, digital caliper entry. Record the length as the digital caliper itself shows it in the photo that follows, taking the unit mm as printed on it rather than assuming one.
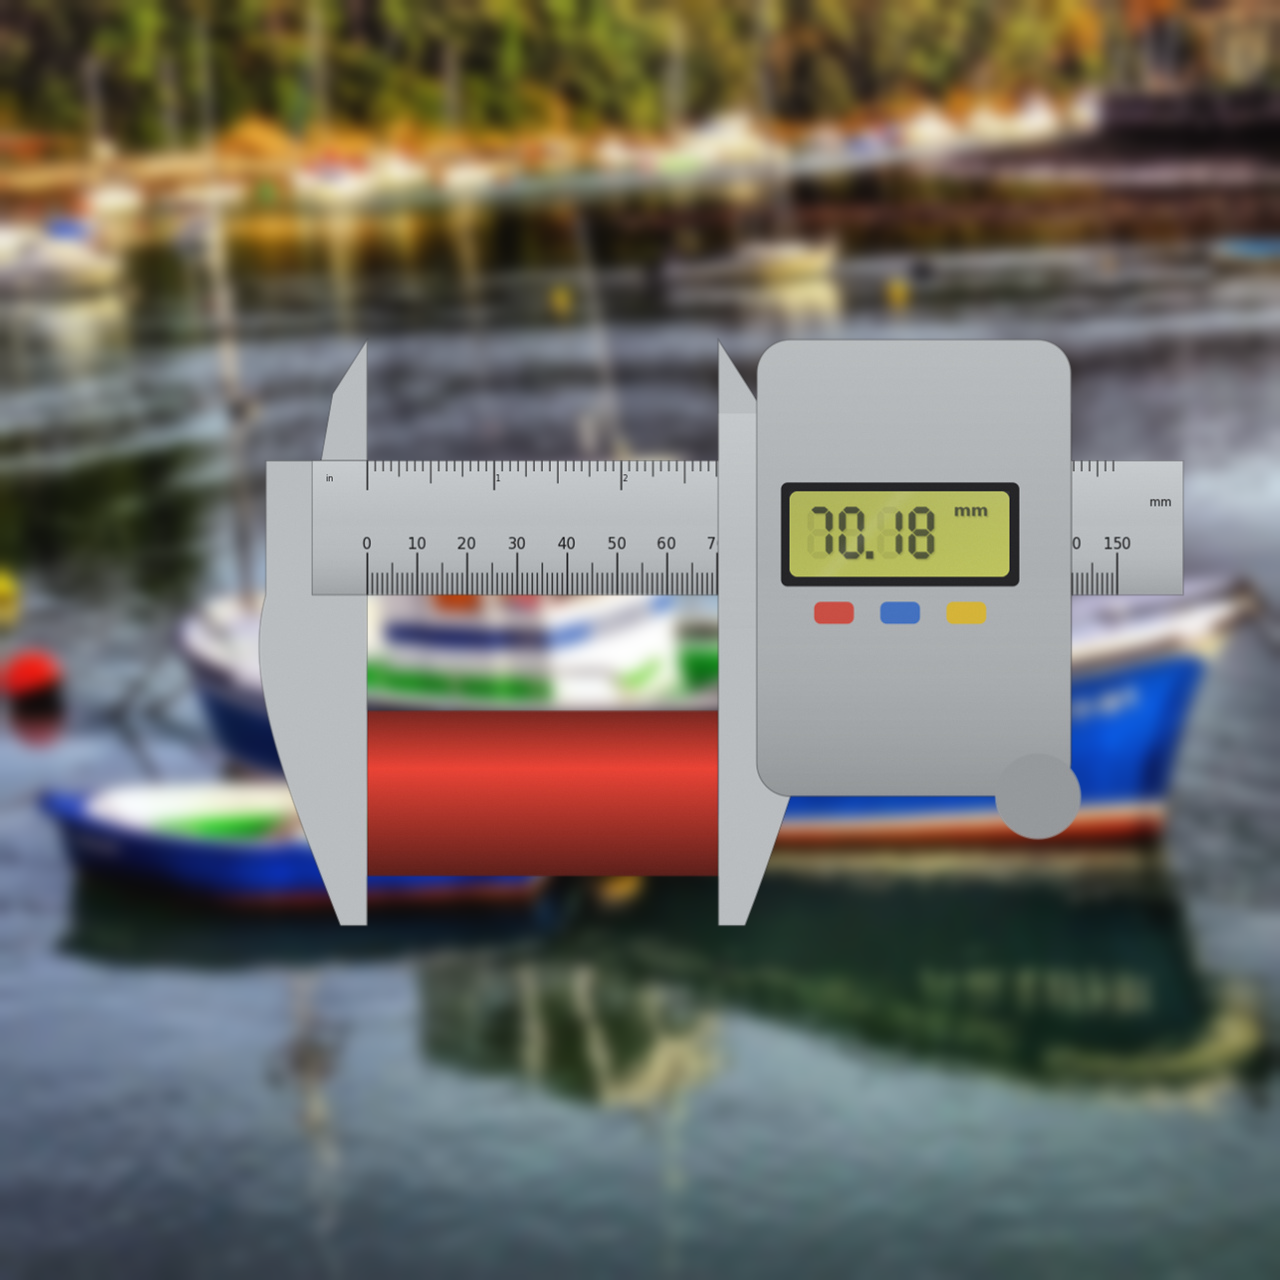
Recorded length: 70.18 mm
